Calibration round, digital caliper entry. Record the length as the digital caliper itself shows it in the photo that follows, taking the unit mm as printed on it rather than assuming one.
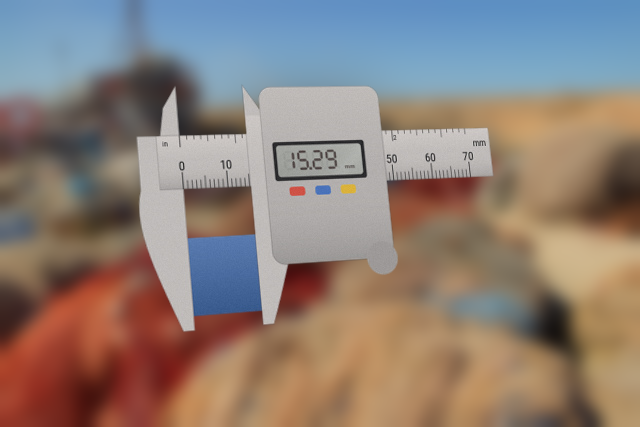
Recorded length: 15.29 mm
